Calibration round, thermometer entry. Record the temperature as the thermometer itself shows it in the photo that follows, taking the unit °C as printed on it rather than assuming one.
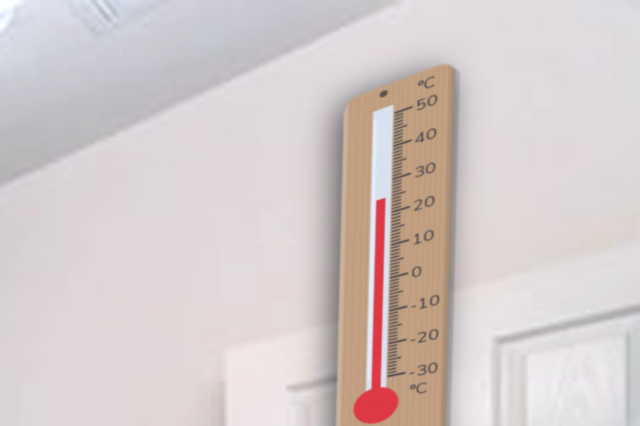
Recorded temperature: 25 °C
